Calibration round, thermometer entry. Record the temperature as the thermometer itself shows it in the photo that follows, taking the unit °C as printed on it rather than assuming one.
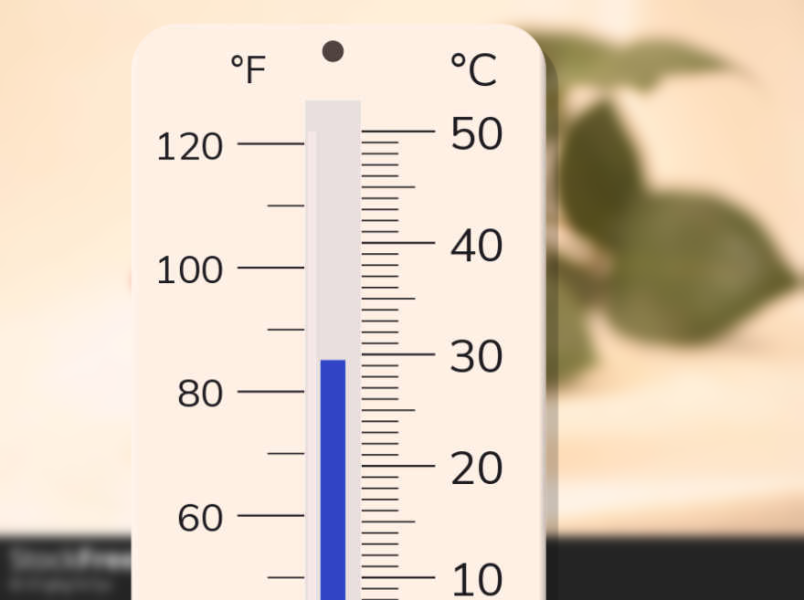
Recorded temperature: 29.5 °C
